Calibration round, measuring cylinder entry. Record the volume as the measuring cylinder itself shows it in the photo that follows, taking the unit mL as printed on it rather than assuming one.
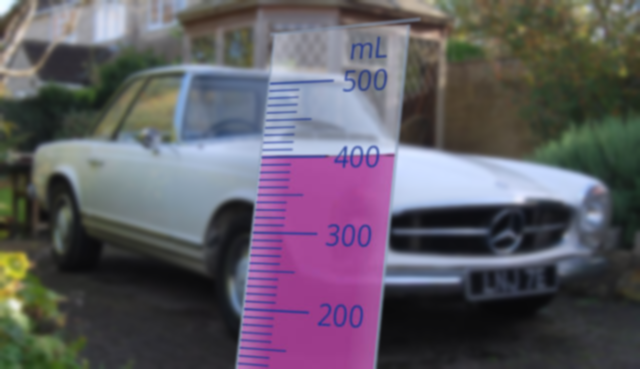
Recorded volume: 400 mL
